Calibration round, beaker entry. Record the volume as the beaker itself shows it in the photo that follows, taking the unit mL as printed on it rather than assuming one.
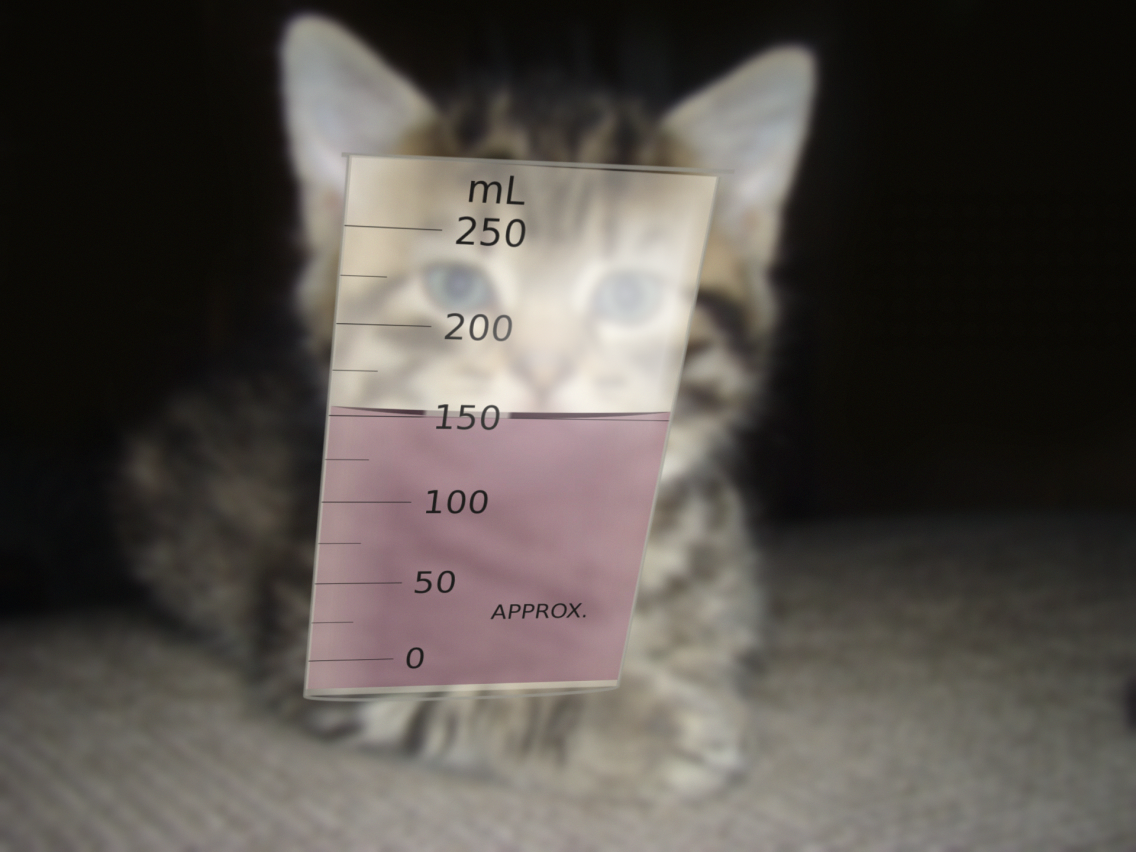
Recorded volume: 150 mL
